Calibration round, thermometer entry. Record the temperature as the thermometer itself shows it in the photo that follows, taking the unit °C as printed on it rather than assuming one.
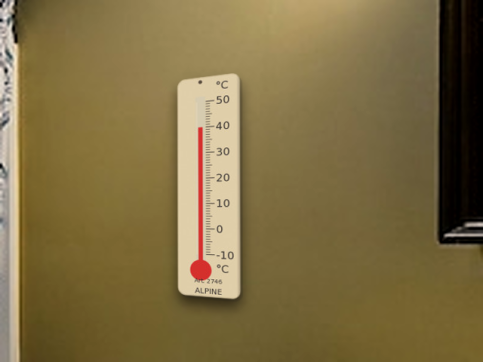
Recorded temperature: 40 °C
